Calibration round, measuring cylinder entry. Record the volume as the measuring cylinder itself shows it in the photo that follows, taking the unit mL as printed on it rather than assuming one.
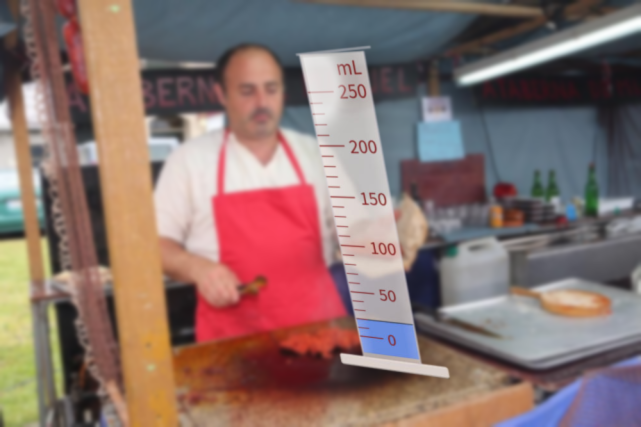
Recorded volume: 20 mL
